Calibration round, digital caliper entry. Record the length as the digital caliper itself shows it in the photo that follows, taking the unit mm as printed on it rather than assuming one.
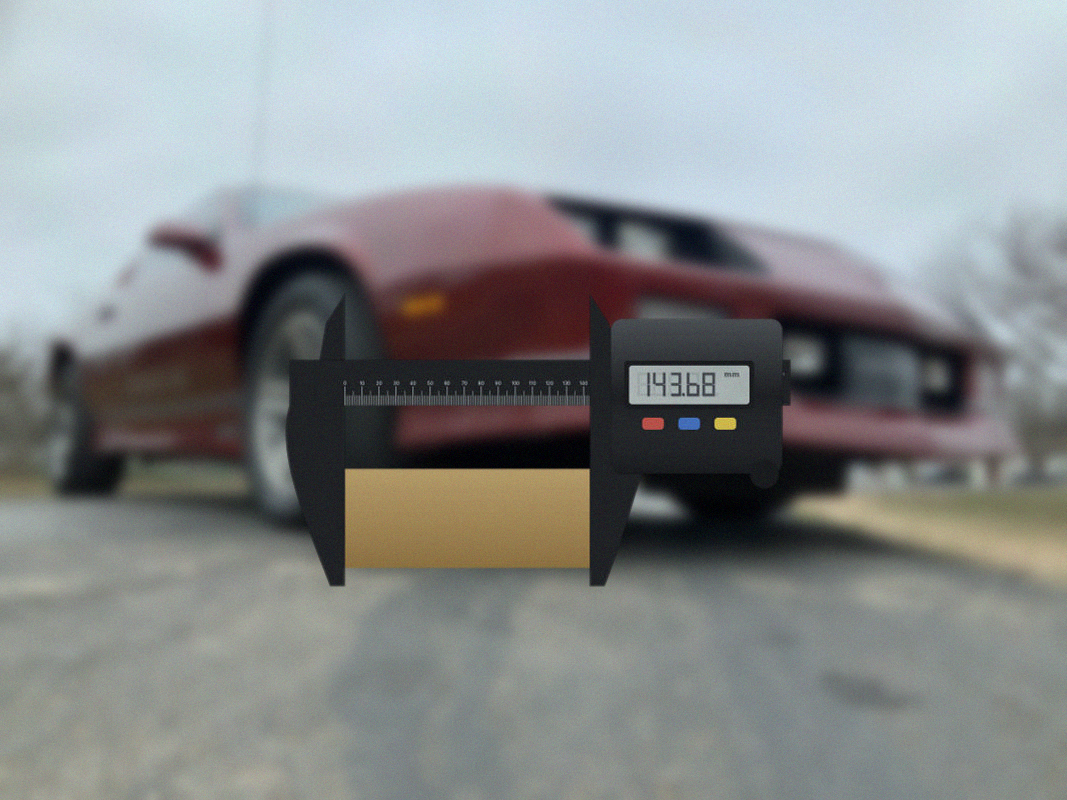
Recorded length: 143.68 mm
